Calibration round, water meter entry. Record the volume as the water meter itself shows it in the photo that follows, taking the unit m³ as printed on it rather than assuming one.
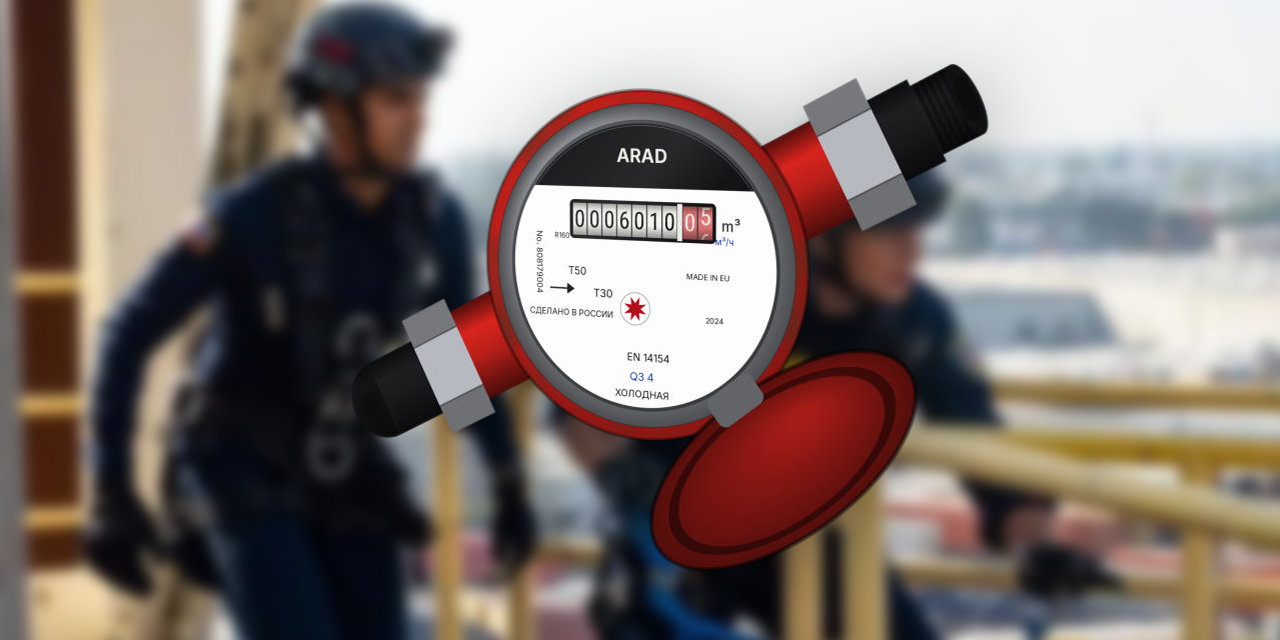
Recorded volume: 6010.05 m³
